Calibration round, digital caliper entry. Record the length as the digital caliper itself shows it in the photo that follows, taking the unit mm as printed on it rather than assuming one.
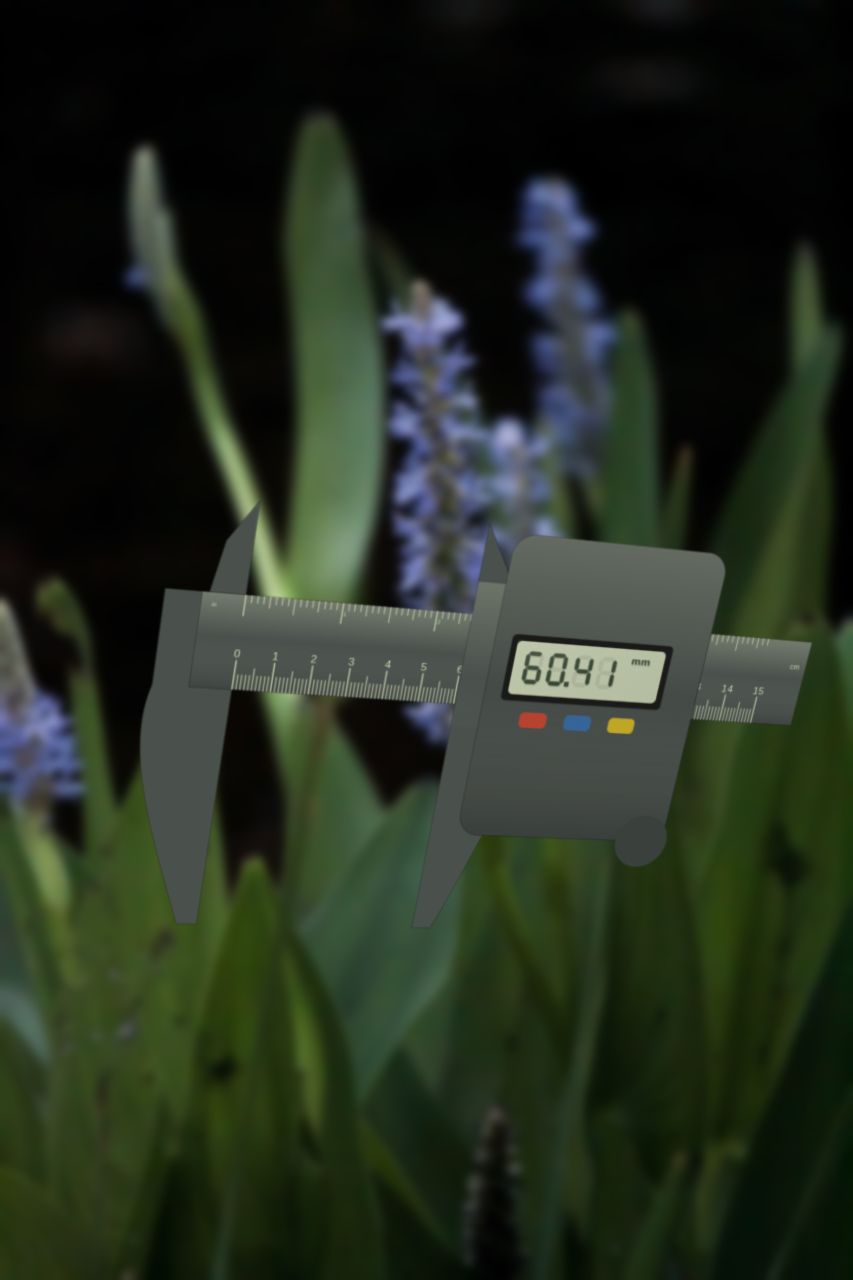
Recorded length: 60.41 mm
